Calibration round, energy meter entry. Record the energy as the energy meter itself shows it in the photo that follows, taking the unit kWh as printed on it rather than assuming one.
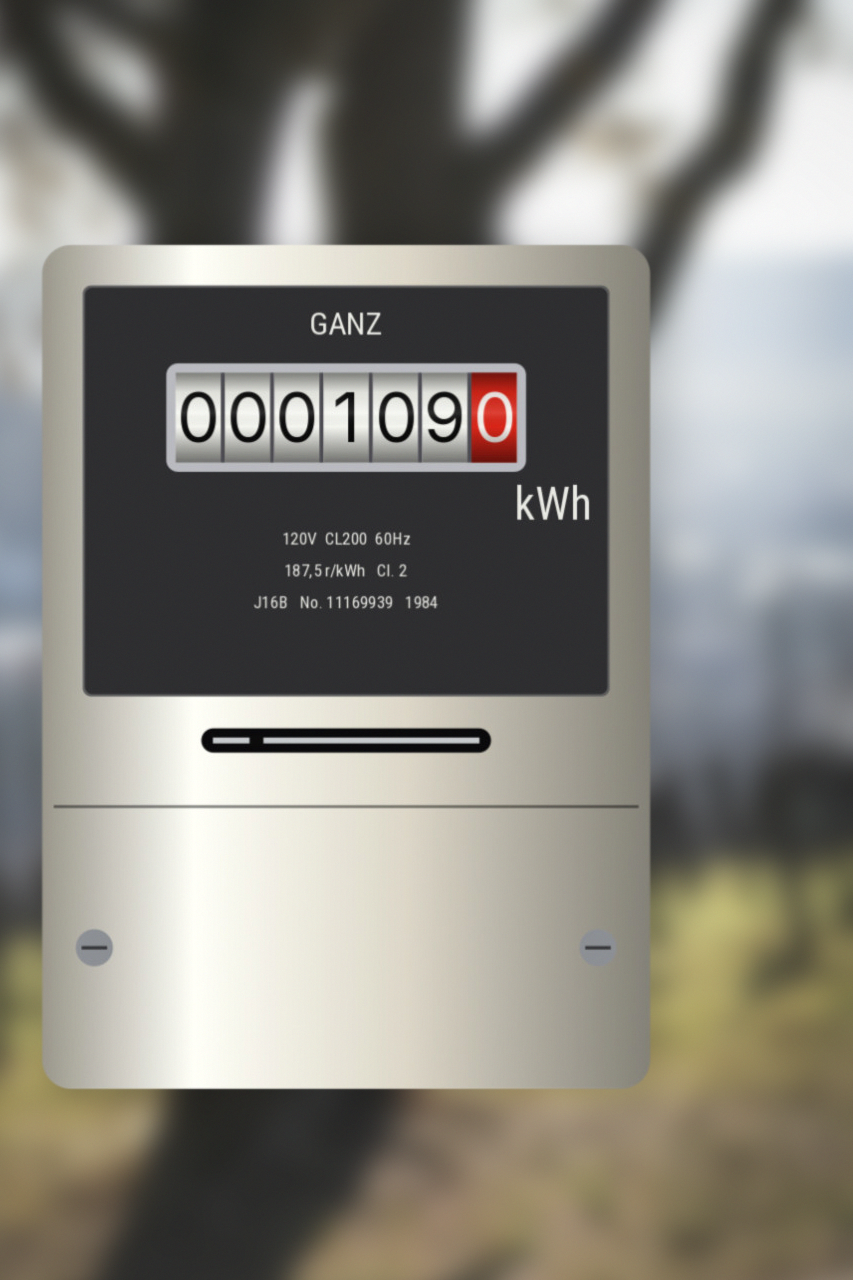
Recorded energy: 109.0 kWh
